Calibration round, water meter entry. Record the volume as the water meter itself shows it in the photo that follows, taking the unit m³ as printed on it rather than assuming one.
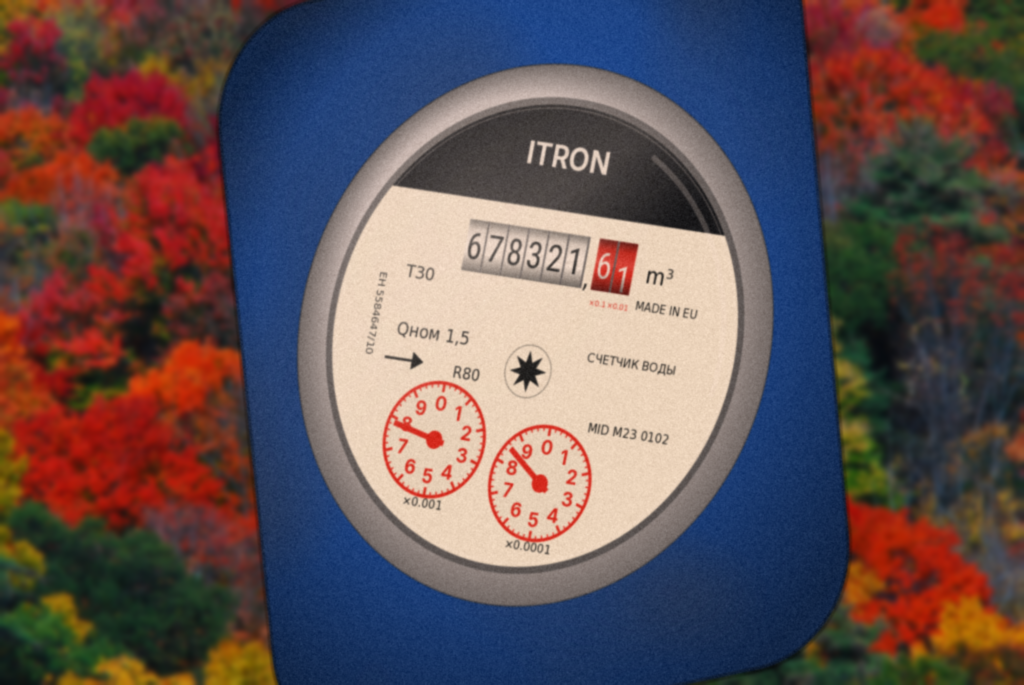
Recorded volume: 678321.6078 m³
